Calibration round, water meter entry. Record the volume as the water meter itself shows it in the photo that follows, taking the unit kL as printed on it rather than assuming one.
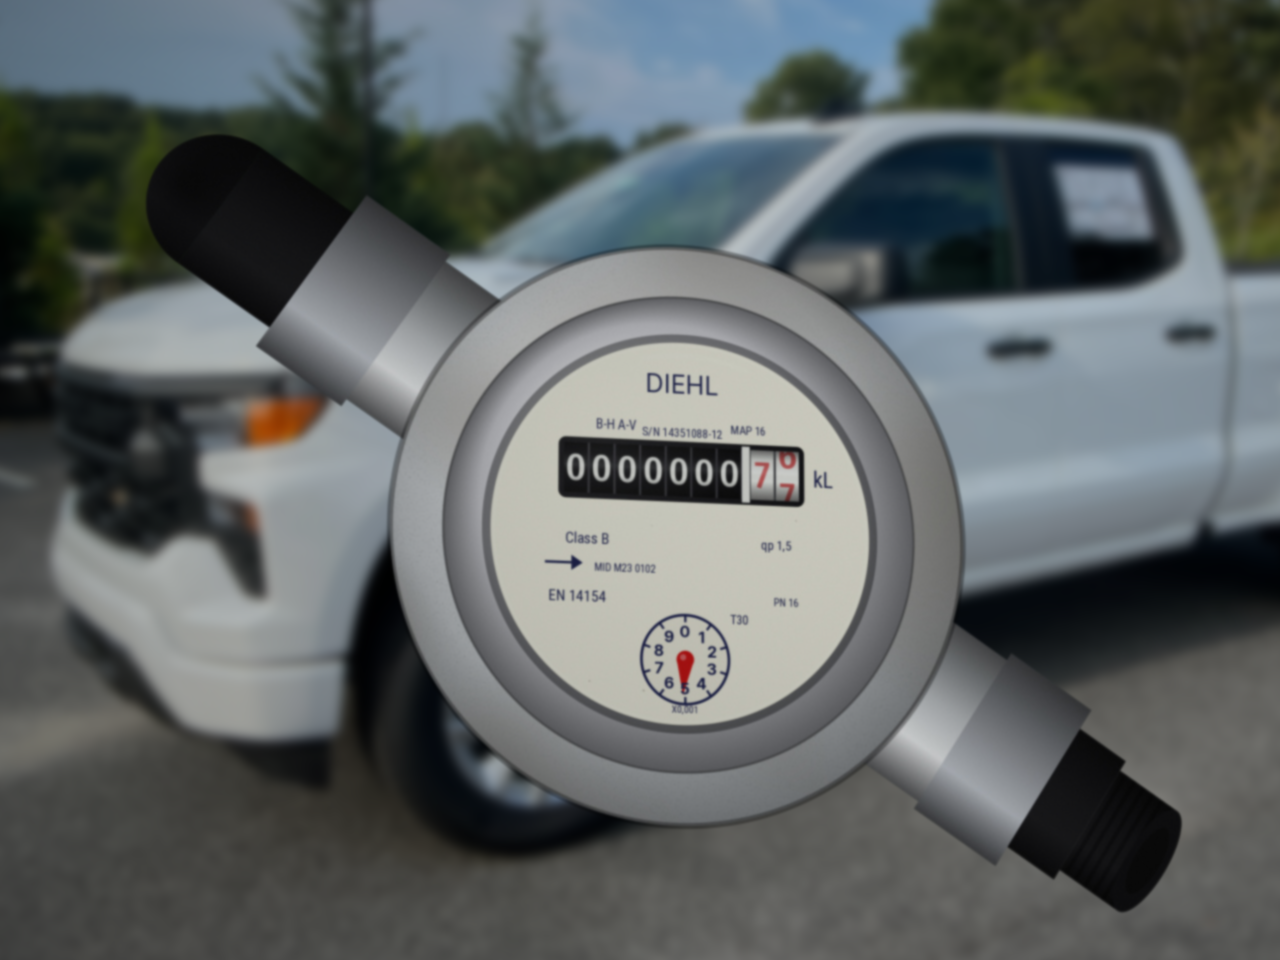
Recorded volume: 0.765 kL
